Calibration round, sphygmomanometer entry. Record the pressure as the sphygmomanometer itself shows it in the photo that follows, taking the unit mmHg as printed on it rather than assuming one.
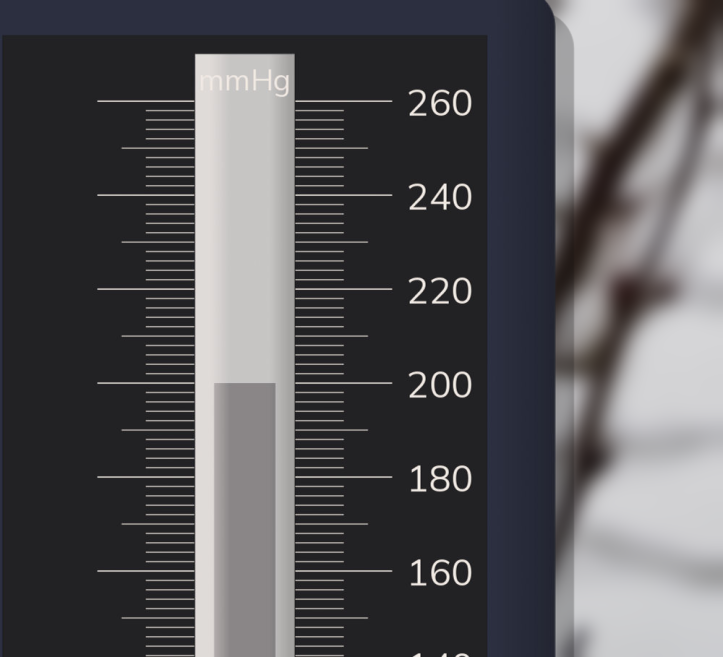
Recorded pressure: 200 mmHg
